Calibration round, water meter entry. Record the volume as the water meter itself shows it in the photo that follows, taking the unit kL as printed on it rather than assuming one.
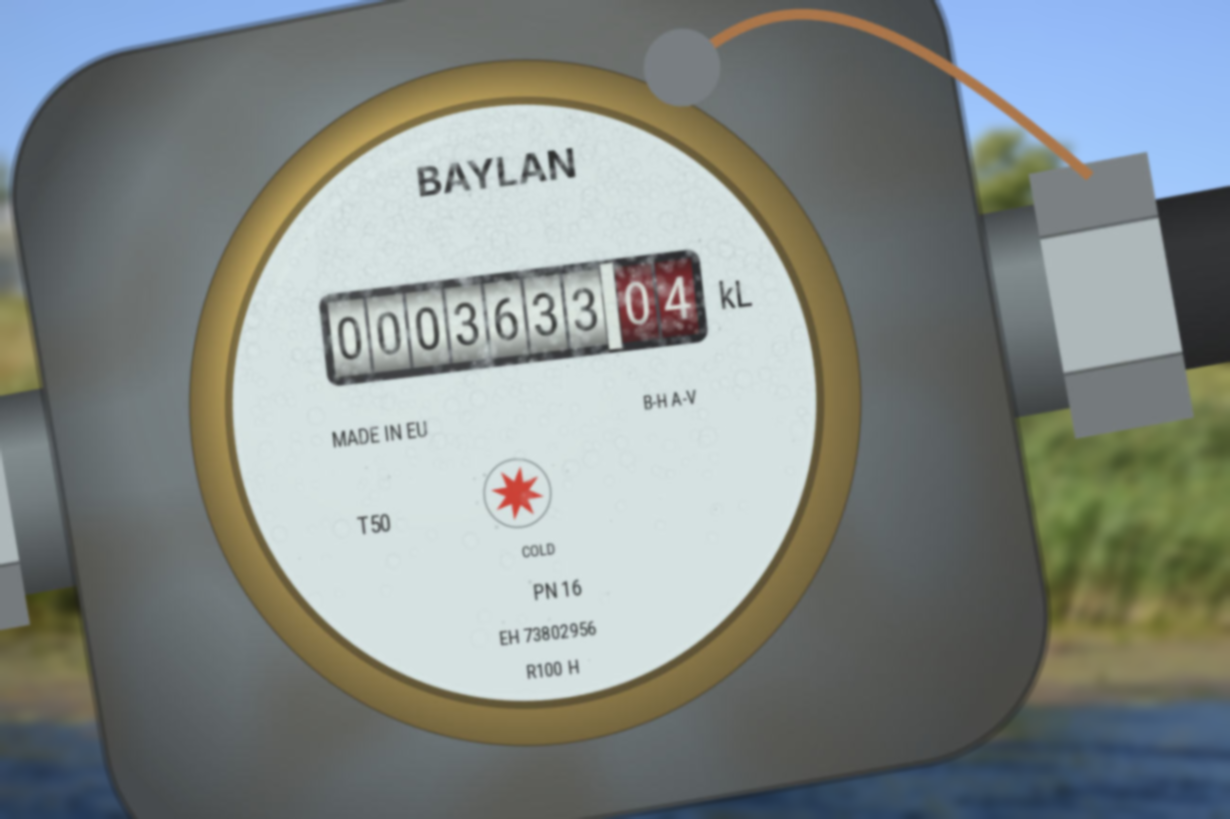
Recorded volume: 3633.04 kL
